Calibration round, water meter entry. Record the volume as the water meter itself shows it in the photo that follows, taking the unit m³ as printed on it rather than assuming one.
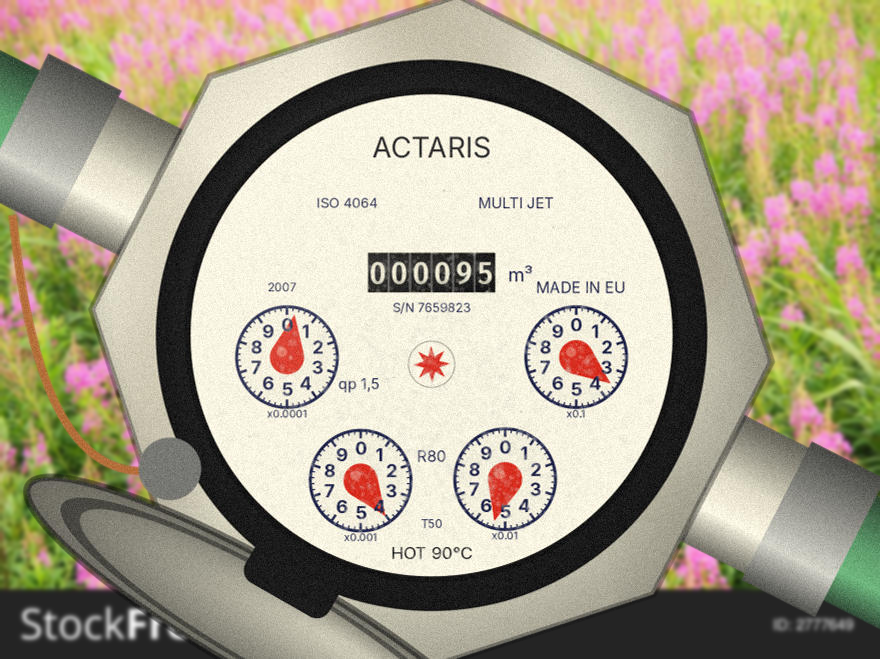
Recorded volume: 95.3540 m³
